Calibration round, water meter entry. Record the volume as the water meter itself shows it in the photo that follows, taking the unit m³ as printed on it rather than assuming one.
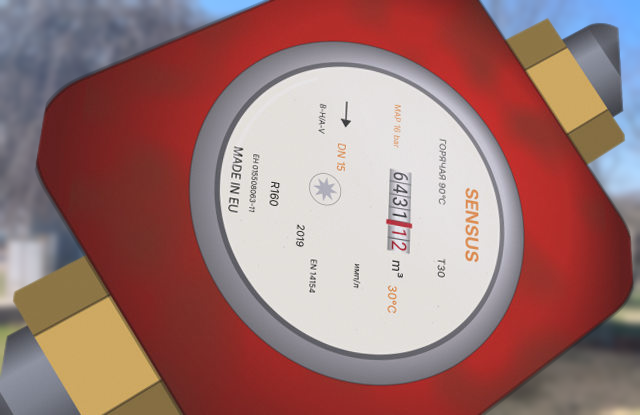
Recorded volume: 6431.12 m³
